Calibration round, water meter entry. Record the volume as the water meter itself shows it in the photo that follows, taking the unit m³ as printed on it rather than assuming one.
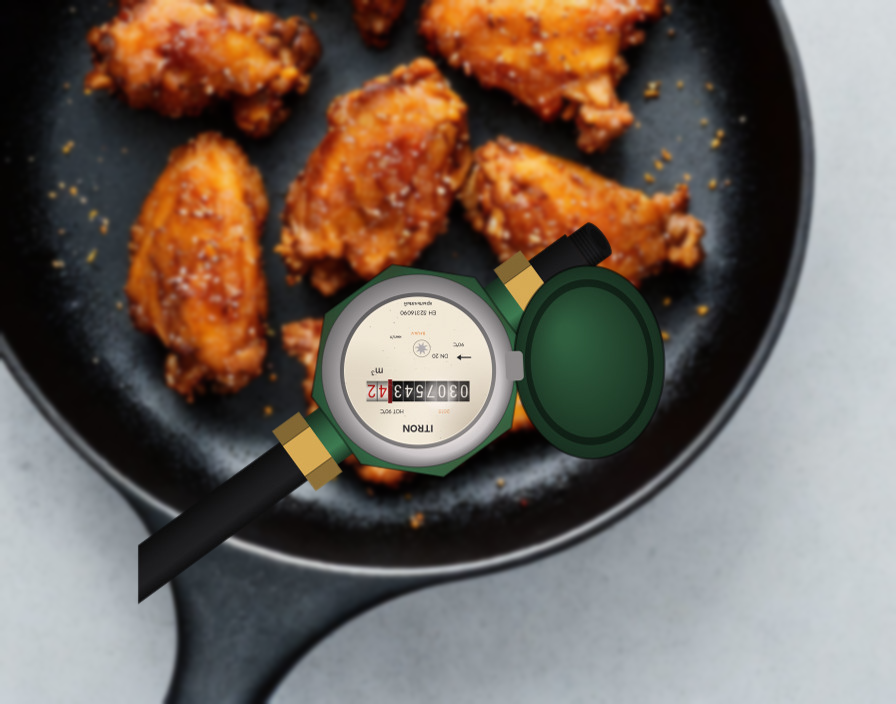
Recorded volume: 307543.42 m³
